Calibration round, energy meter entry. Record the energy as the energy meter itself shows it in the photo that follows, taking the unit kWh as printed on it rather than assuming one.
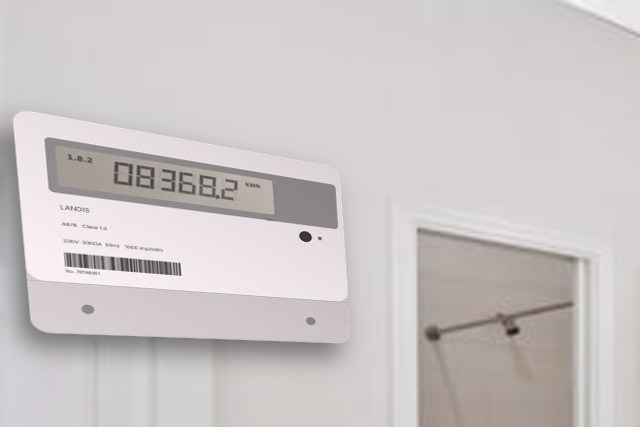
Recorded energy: 8368.2 kWh
